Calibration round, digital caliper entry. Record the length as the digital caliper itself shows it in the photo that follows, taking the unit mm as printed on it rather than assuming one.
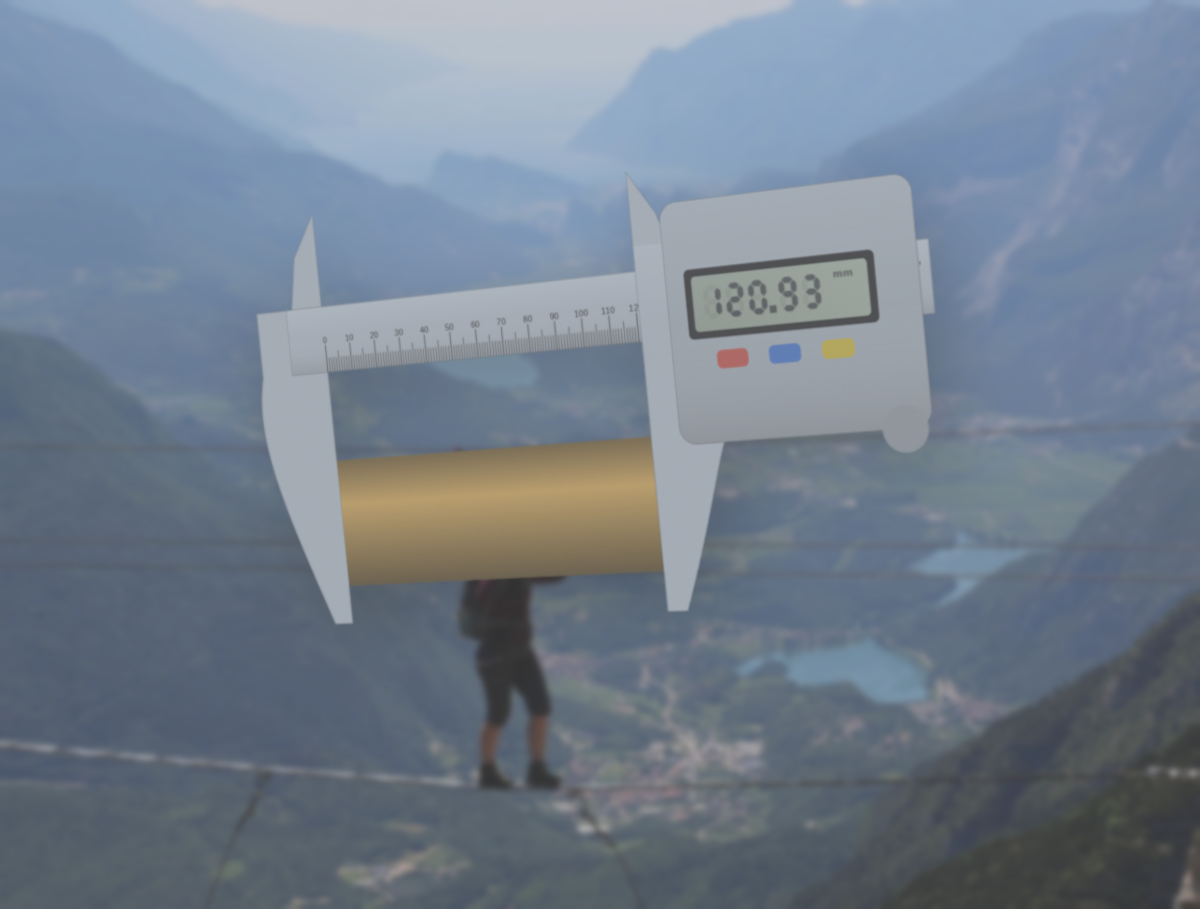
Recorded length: 120.93 mm
